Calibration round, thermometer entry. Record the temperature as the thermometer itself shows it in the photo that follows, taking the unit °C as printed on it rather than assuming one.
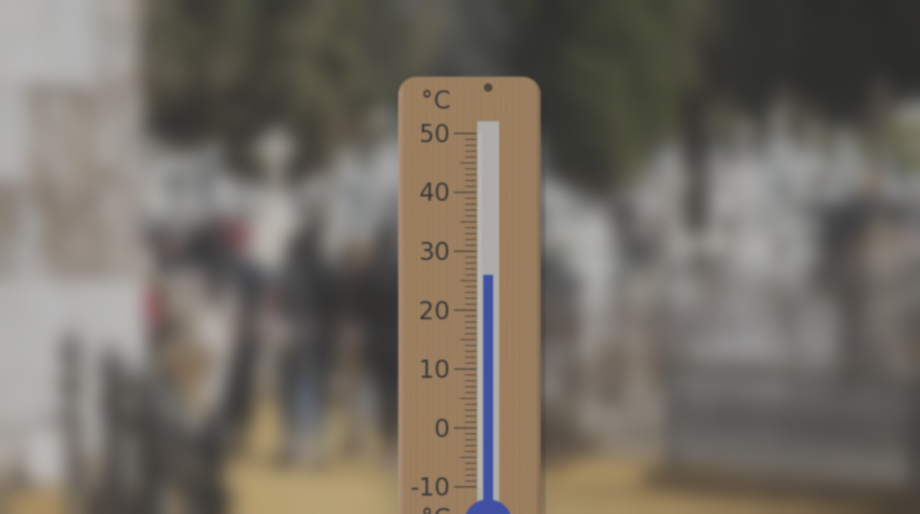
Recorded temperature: 26 °C
